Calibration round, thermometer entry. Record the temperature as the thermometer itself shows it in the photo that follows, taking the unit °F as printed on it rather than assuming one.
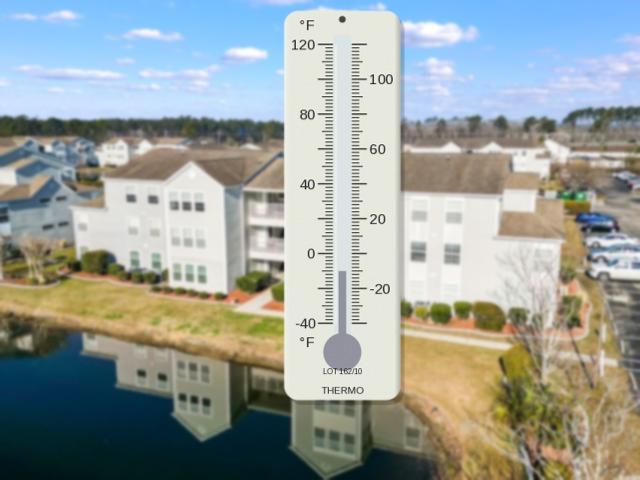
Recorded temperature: -10 °F
